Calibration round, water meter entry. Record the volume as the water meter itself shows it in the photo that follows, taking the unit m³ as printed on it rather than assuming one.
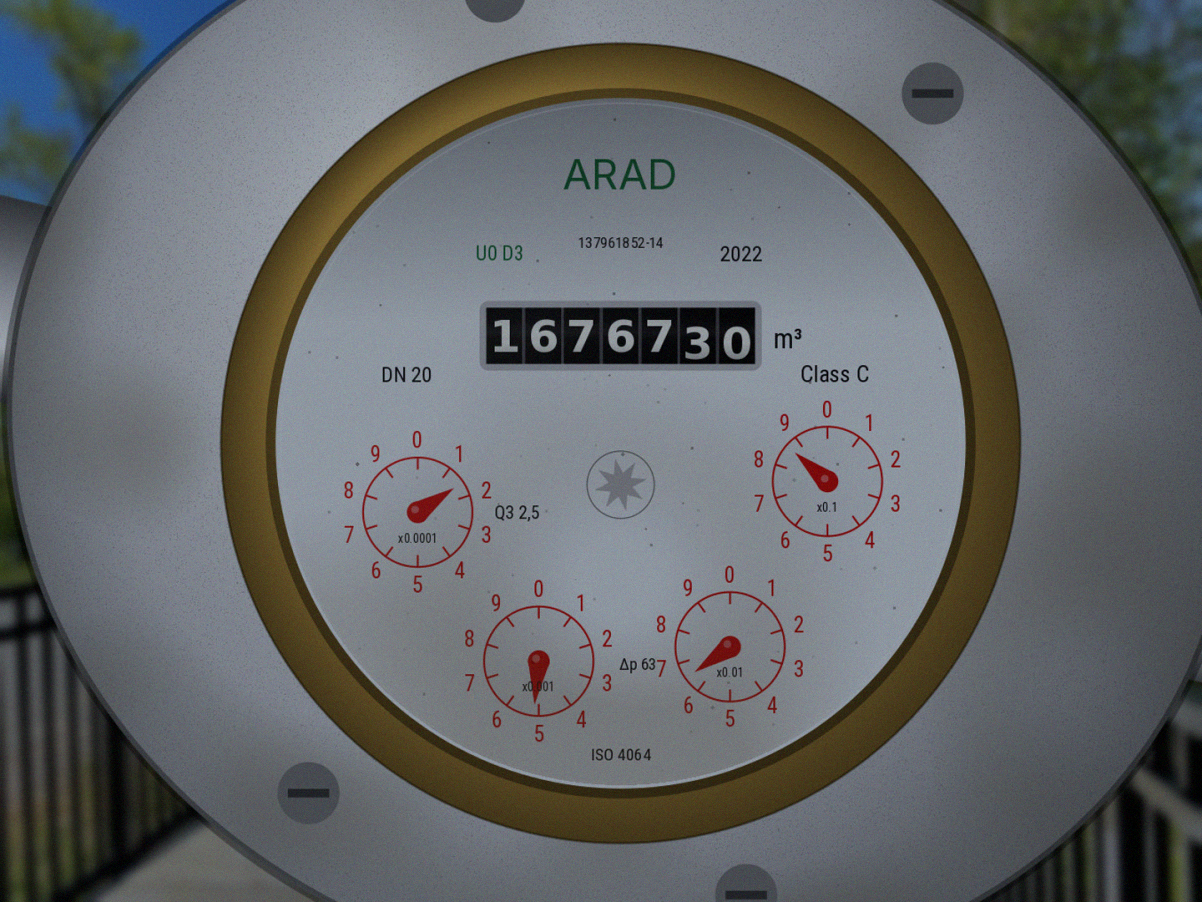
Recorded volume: 1676729.8651 m³
